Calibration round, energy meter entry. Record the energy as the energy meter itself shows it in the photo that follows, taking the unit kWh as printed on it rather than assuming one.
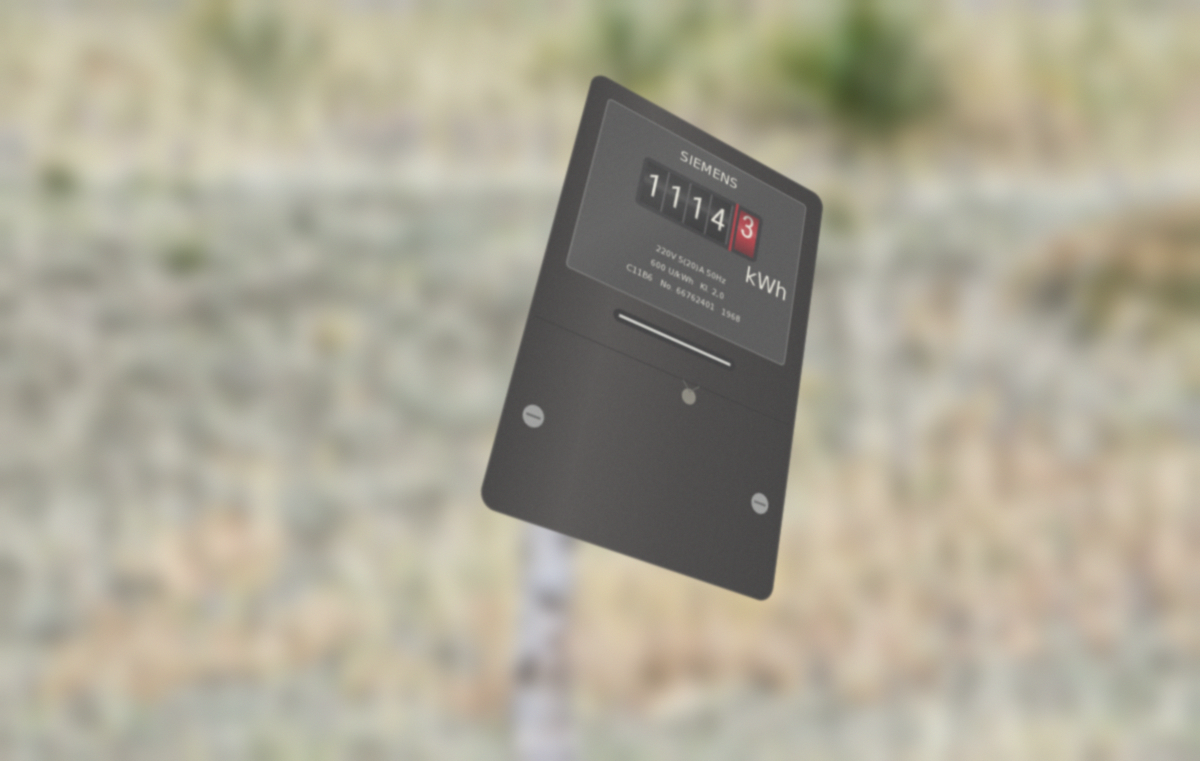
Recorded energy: 1114.3 kWh
